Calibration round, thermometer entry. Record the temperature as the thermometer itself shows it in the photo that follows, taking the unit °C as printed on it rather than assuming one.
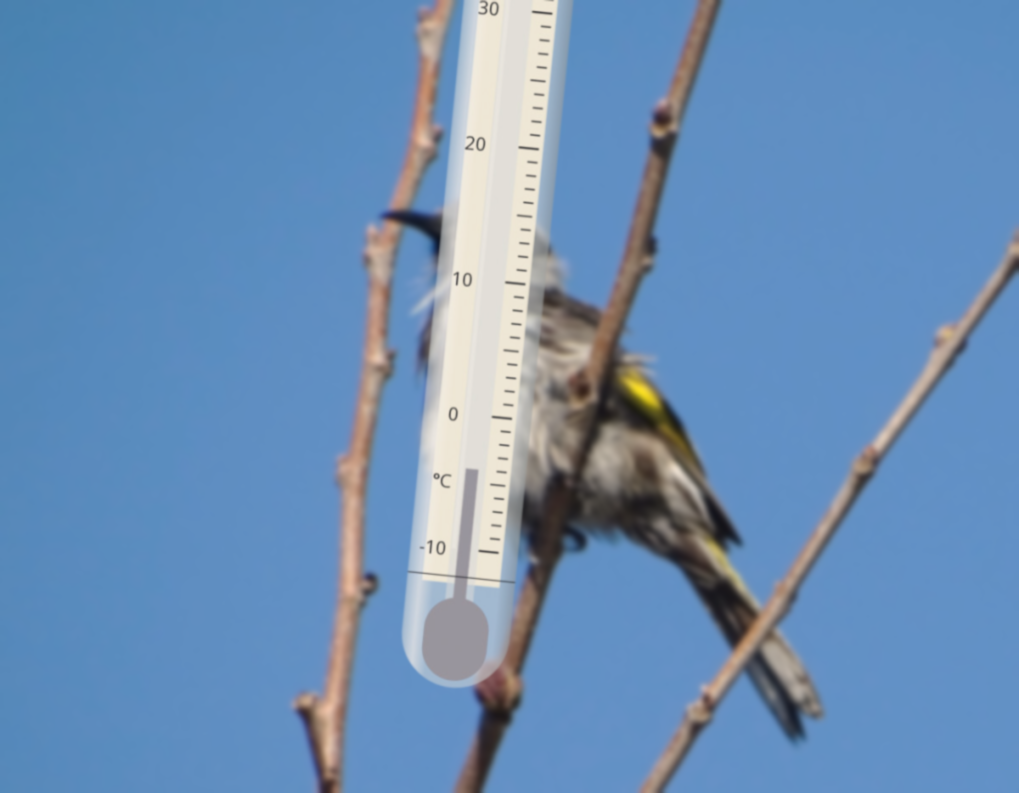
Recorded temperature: -4 °C
